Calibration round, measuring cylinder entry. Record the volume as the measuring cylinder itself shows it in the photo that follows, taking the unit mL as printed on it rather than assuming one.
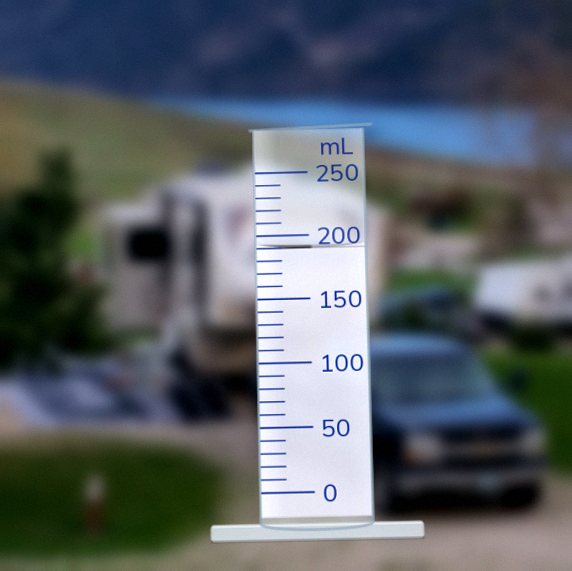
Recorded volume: 190 mL
